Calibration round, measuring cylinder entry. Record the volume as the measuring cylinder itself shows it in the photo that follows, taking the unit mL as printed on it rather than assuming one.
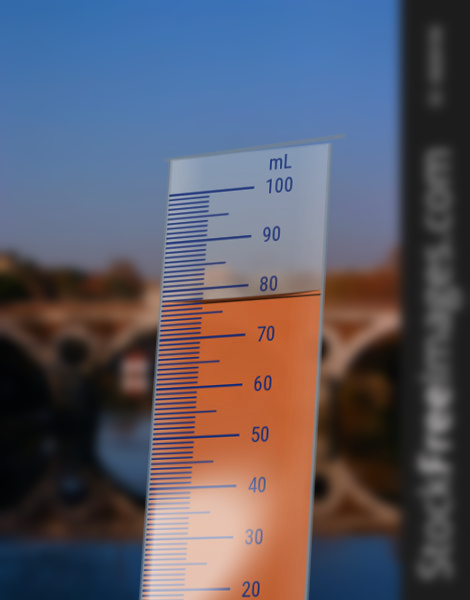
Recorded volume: 77 mL
